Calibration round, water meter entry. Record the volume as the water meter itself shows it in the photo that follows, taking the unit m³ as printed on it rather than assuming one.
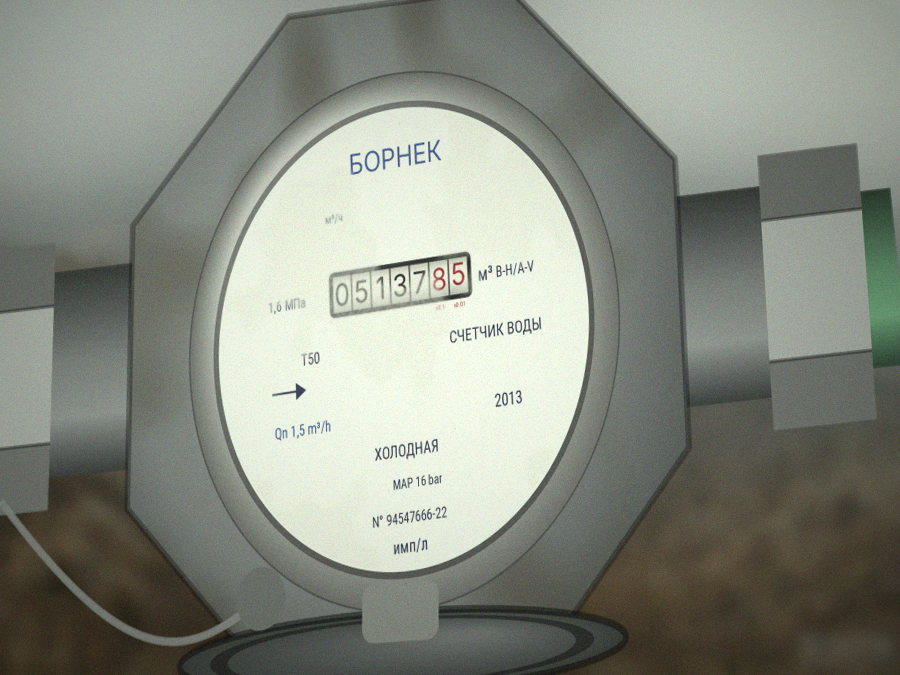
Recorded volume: 5137.85 m³
